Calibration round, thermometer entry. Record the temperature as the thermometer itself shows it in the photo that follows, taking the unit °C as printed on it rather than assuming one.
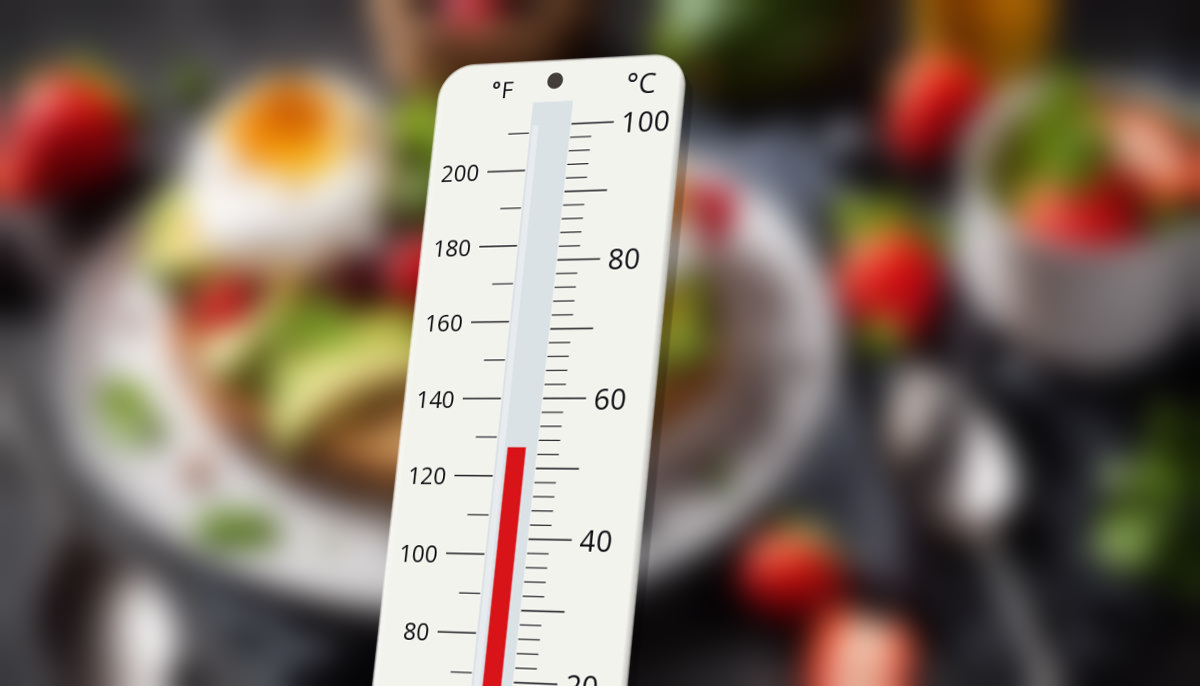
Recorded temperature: 53 °C
